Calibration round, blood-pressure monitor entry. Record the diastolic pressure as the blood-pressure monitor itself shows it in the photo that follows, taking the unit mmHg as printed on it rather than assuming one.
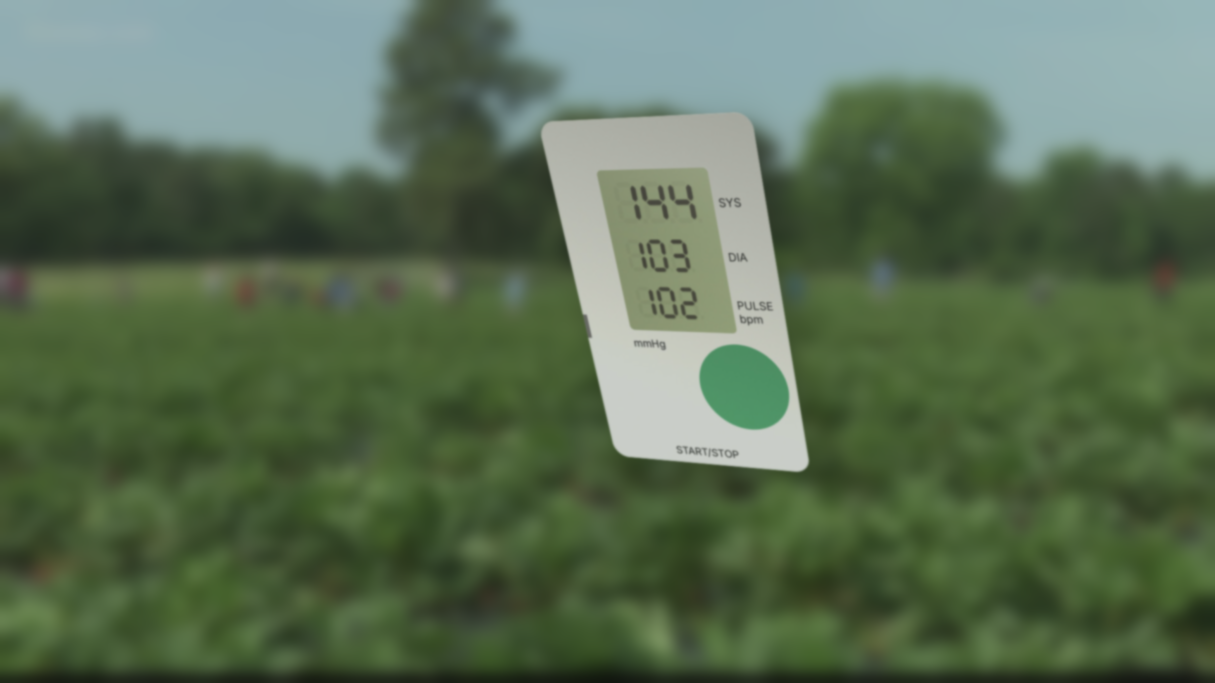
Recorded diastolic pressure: 103 mmHg
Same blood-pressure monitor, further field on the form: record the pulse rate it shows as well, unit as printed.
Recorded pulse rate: 102 bpm
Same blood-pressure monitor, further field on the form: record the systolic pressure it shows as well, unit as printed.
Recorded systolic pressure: 144 mmHg
